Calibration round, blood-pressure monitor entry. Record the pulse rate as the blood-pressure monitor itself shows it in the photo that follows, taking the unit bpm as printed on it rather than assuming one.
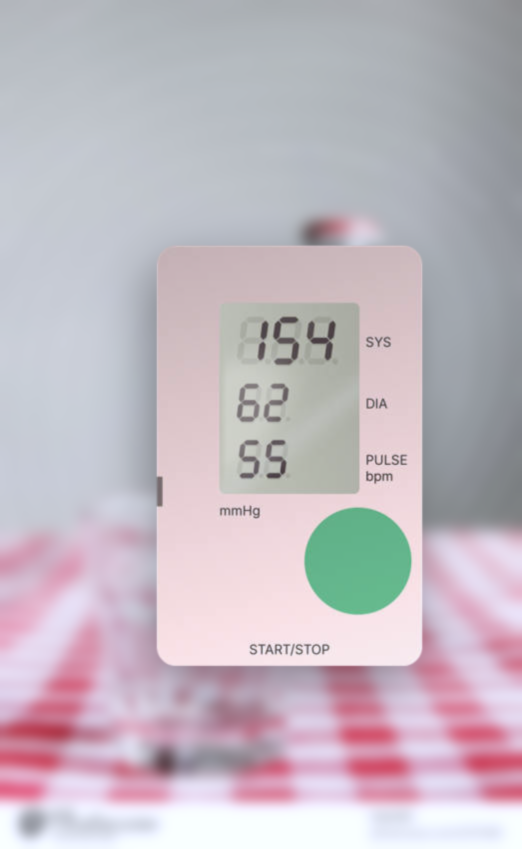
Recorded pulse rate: 55 bpm
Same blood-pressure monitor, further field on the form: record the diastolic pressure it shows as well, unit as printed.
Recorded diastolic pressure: 62 mmHg
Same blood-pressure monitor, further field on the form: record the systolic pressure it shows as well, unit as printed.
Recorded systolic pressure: 154 mmHg
